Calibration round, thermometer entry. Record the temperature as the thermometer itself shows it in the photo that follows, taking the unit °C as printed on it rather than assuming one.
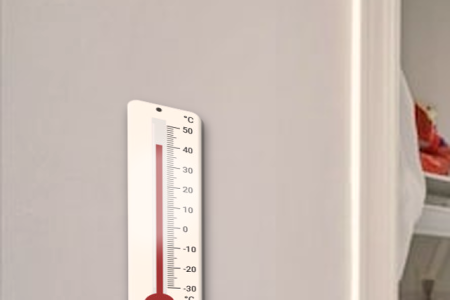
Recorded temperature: 40 °C
